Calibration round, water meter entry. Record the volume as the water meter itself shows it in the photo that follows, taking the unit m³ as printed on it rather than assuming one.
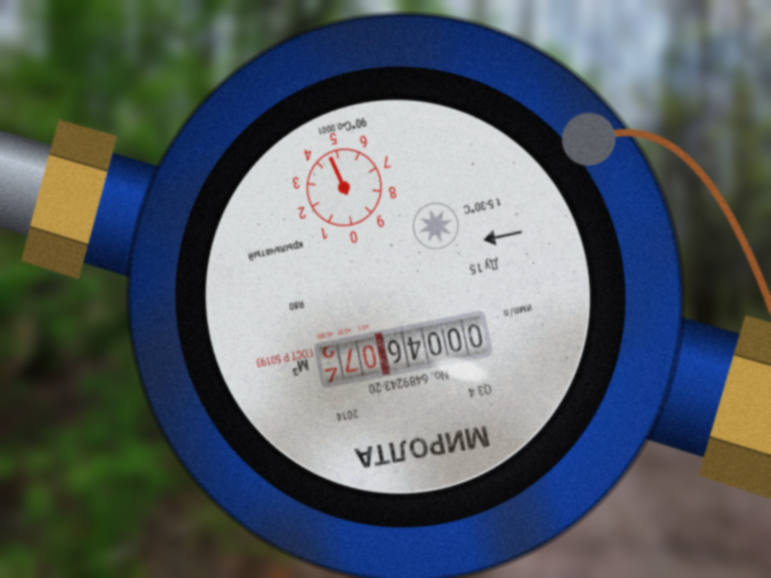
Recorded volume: 46.0724 m³
